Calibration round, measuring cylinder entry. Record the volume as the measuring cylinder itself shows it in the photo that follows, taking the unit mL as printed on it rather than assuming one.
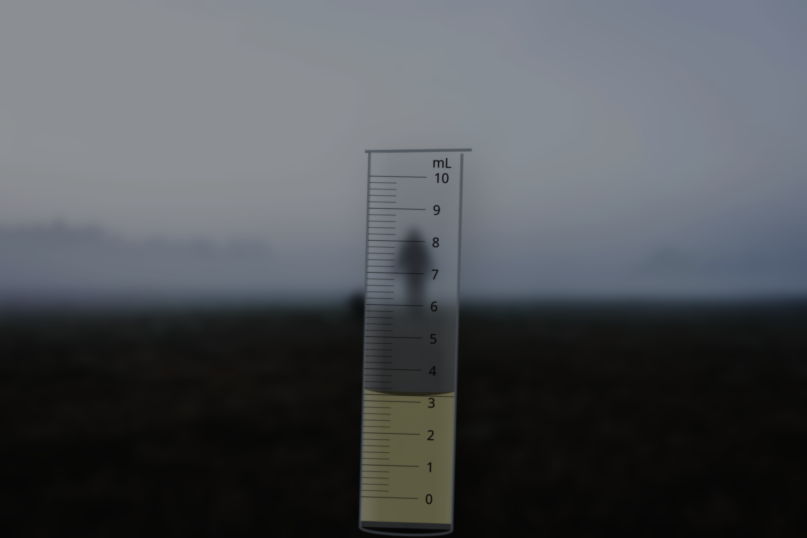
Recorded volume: 3.2 mL
